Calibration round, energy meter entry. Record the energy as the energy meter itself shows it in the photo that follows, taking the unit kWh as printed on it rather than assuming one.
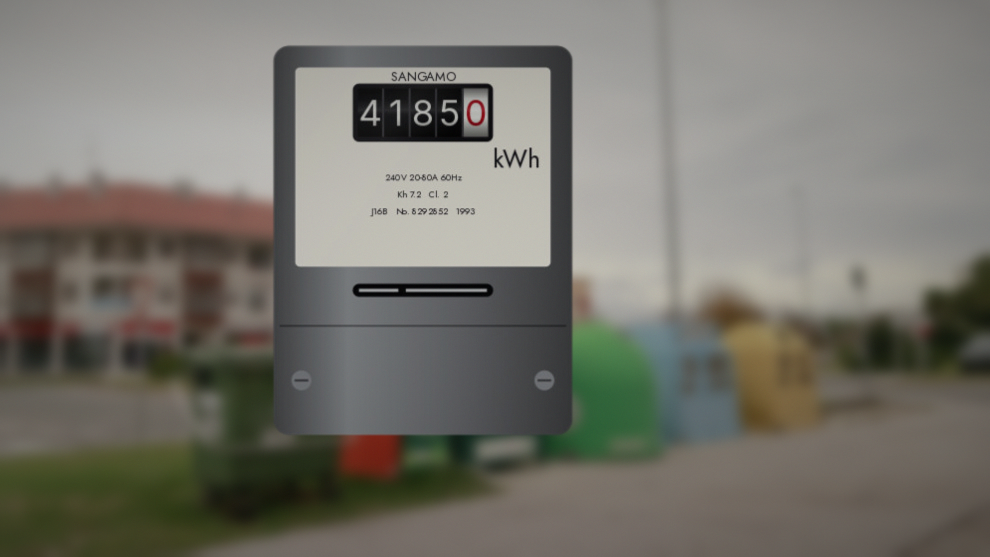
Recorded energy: 4185.0 kWh
